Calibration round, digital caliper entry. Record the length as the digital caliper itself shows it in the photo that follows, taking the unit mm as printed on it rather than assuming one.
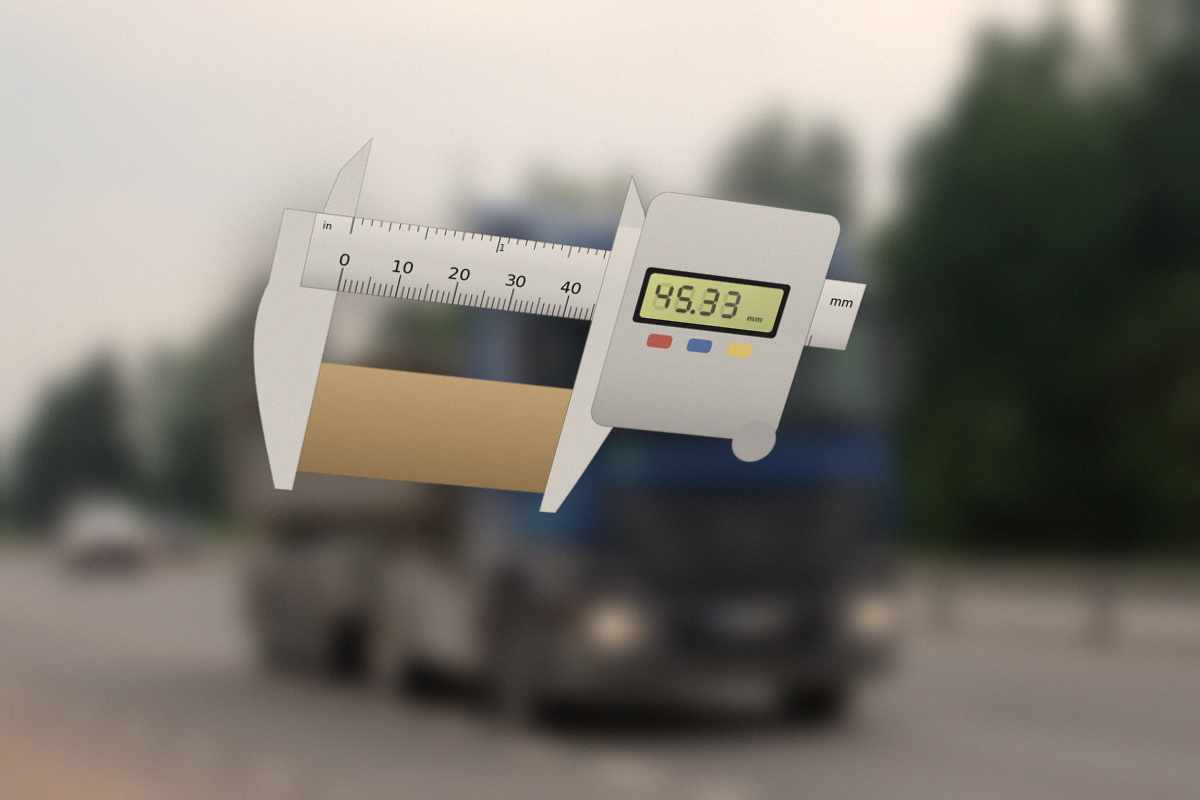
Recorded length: 45.33 mm
